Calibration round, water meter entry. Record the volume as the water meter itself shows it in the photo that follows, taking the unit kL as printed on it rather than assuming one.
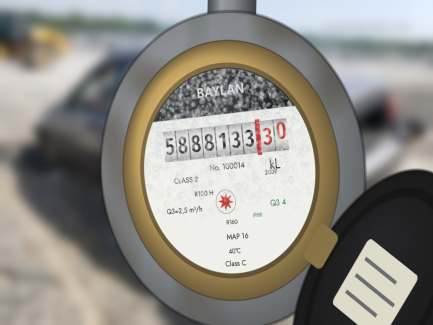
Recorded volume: 5888133.30 kL
